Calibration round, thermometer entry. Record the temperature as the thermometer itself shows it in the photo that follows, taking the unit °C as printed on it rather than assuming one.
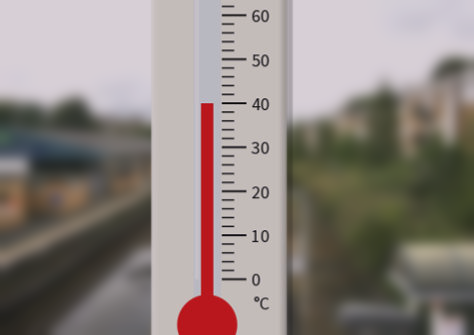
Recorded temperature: 40 °C
